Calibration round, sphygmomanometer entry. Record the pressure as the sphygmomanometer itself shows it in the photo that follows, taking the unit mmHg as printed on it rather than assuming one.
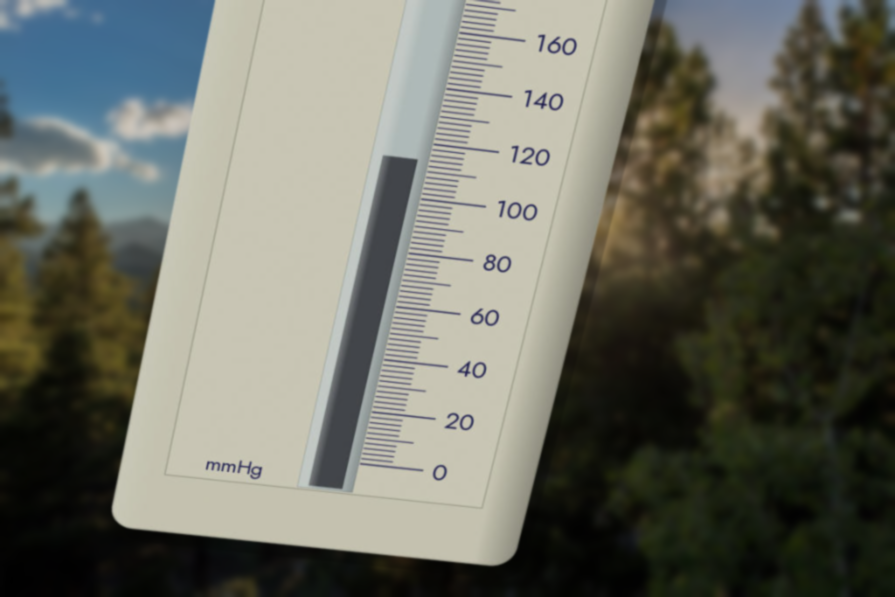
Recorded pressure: 114 mmHg
